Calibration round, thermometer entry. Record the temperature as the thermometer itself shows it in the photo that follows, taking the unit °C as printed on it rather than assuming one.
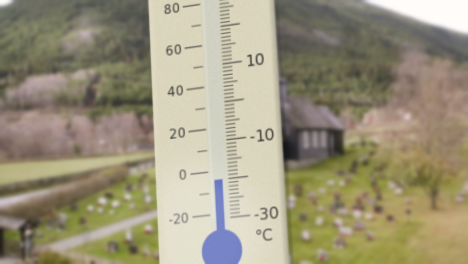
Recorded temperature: -20 °C
